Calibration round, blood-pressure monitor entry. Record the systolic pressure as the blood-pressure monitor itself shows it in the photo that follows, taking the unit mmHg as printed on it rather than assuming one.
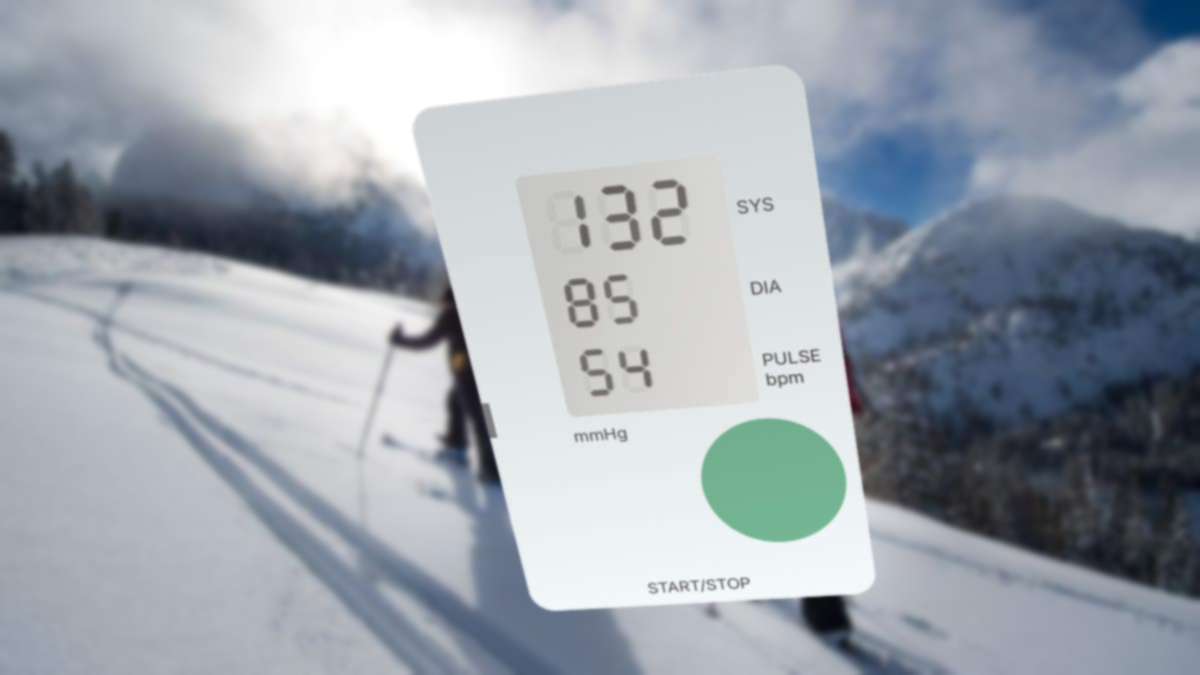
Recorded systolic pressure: 132 mmHg
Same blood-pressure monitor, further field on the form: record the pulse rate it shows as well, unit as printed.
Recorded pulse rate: 54 bpm
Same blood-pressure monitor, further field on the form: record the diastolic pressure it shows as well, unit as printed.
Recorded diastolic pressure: 85 mmHg
